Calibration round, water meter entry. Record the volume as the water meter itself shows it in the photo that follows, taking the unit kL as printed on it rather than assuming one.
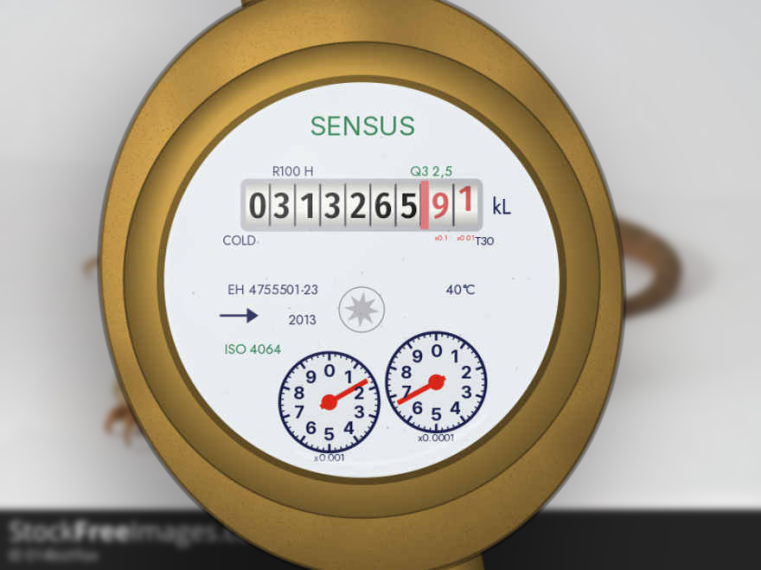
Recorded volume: 313265.9116 kL
